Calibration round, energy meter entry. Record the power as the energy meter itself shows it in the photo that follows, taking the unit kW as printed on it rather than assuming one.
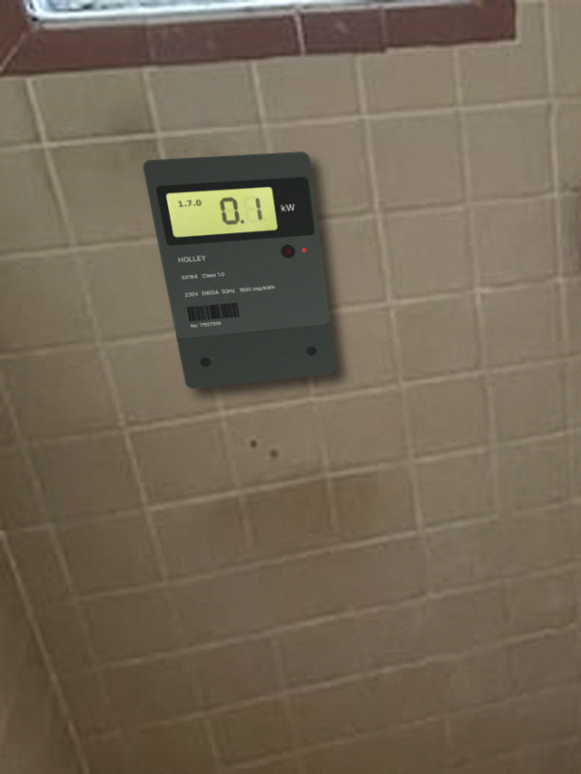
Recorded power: 0.1 kW
